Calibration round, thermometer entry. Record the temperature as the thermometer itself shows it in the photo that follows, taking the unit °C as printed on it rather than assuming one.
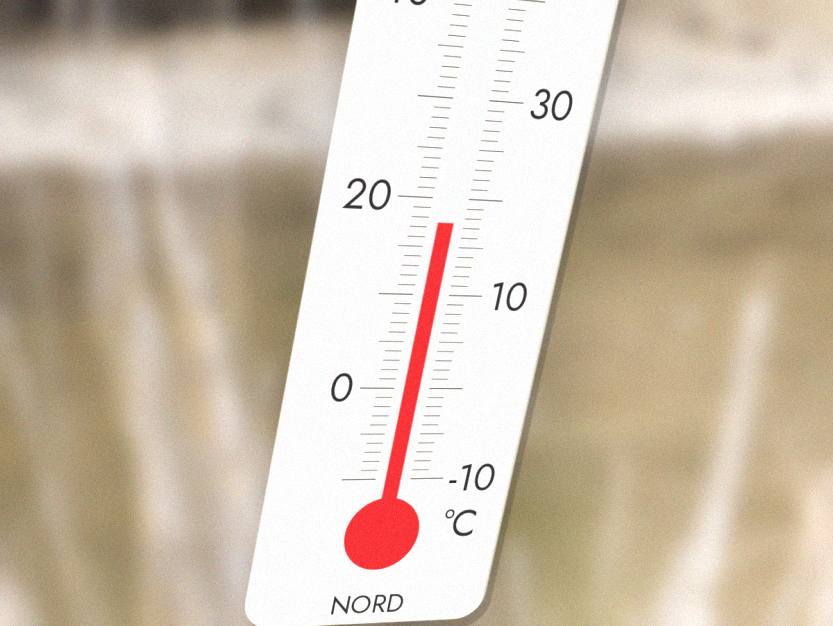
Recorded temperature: 17.5 °C
